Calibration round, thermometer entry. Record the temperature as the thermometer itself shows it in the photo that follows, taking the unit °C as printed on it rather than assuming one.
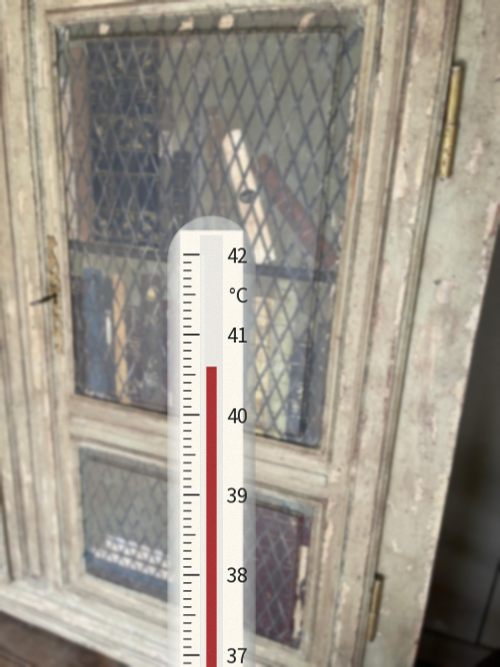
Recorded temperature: 40.6 °C
